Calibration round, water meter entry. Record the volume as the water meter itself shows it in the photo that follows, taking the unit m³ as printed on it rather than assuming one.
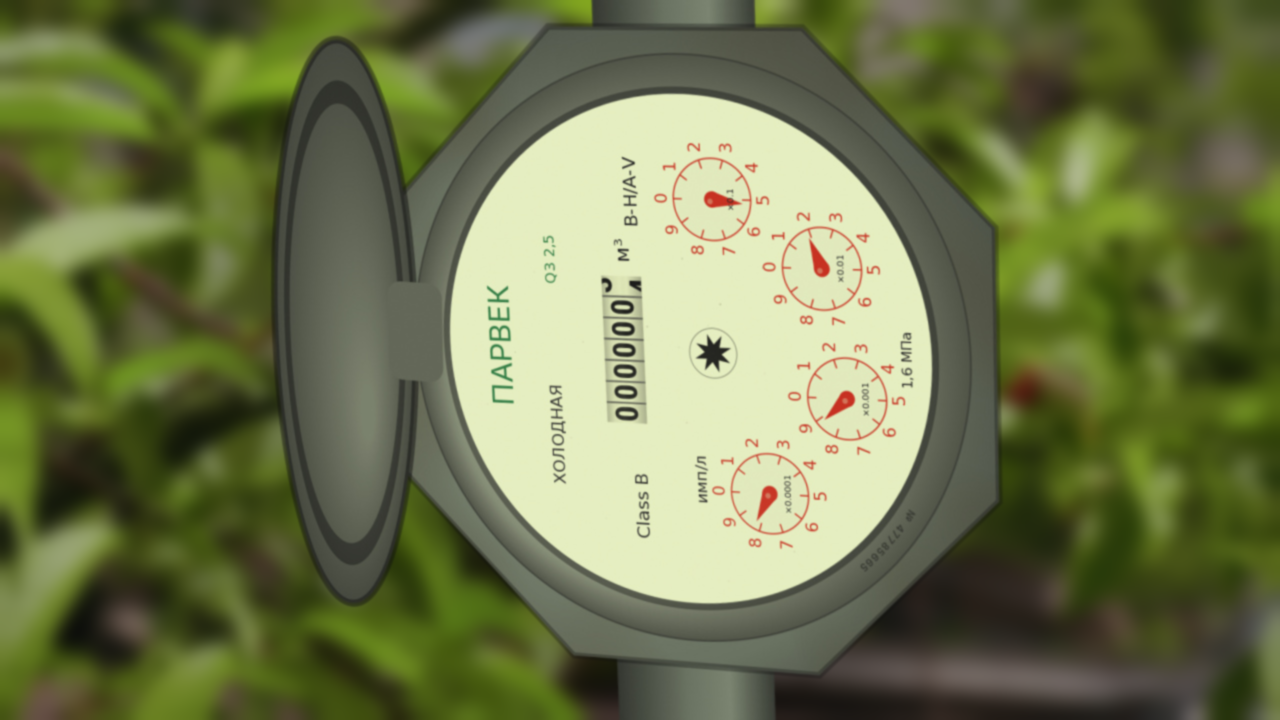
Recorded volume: 3.5188 m³
